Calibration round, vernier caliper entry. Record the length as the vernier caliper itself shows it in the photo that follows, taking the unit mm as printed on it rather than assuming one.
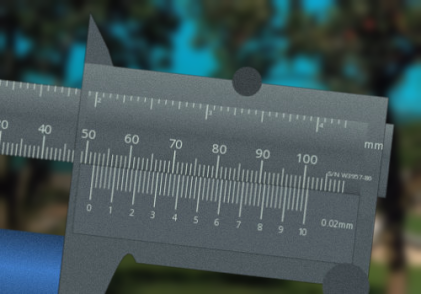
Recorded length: 52.0 mm
